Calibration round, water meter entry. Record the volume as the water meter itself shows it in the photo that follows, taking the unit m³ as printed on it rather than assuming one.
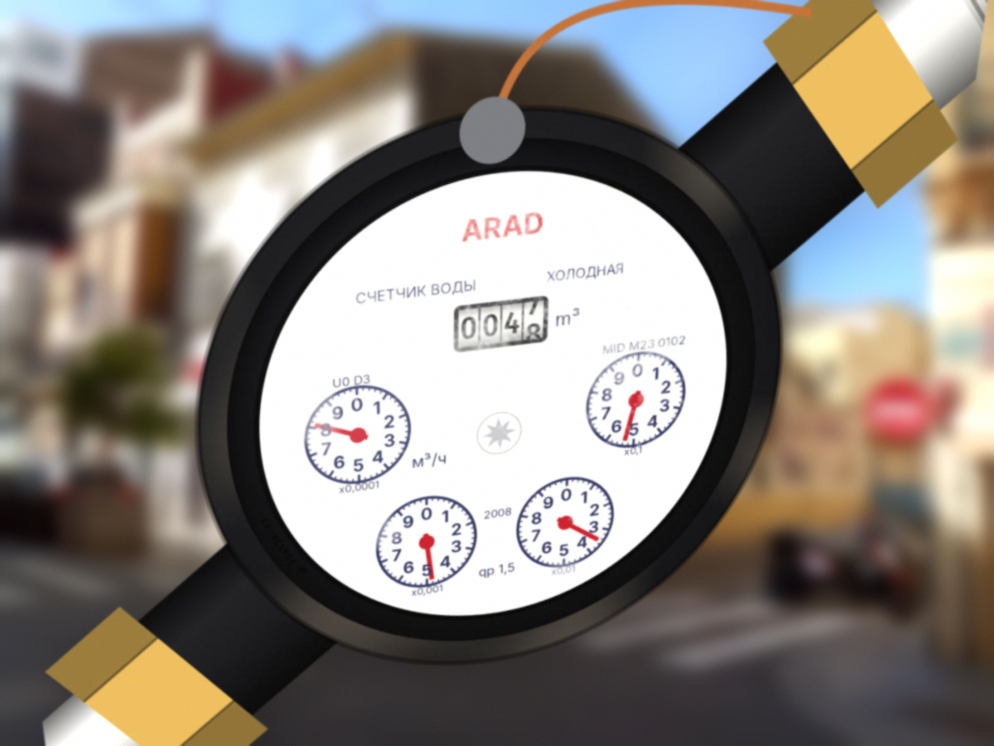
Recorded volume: 47.5348 m³
